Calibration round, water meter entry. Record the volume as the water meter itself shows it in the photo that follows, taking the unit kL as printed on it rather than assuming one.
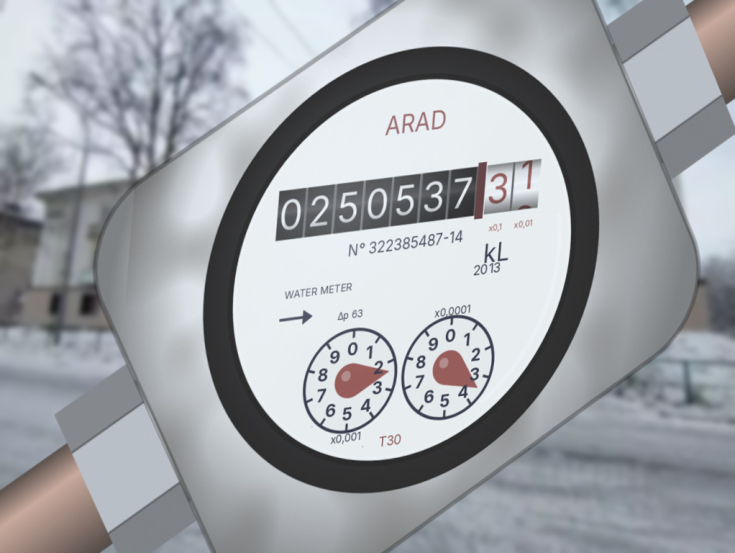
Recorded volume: 250537.3123 kL
